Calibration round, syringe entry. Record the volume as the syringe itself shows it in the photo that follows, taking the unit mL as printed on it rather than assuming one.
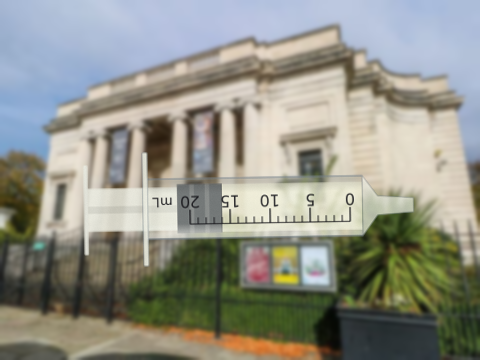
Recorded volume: 16 mL
